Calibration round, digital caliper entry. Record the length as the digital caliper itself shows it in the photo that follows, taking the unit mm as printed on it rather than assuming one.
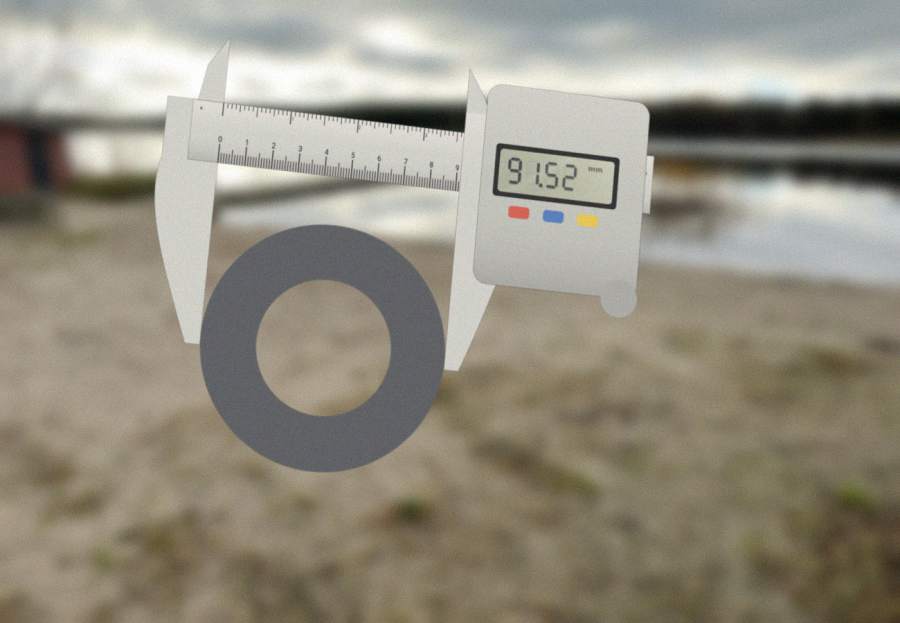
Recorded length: 91.52 mm
